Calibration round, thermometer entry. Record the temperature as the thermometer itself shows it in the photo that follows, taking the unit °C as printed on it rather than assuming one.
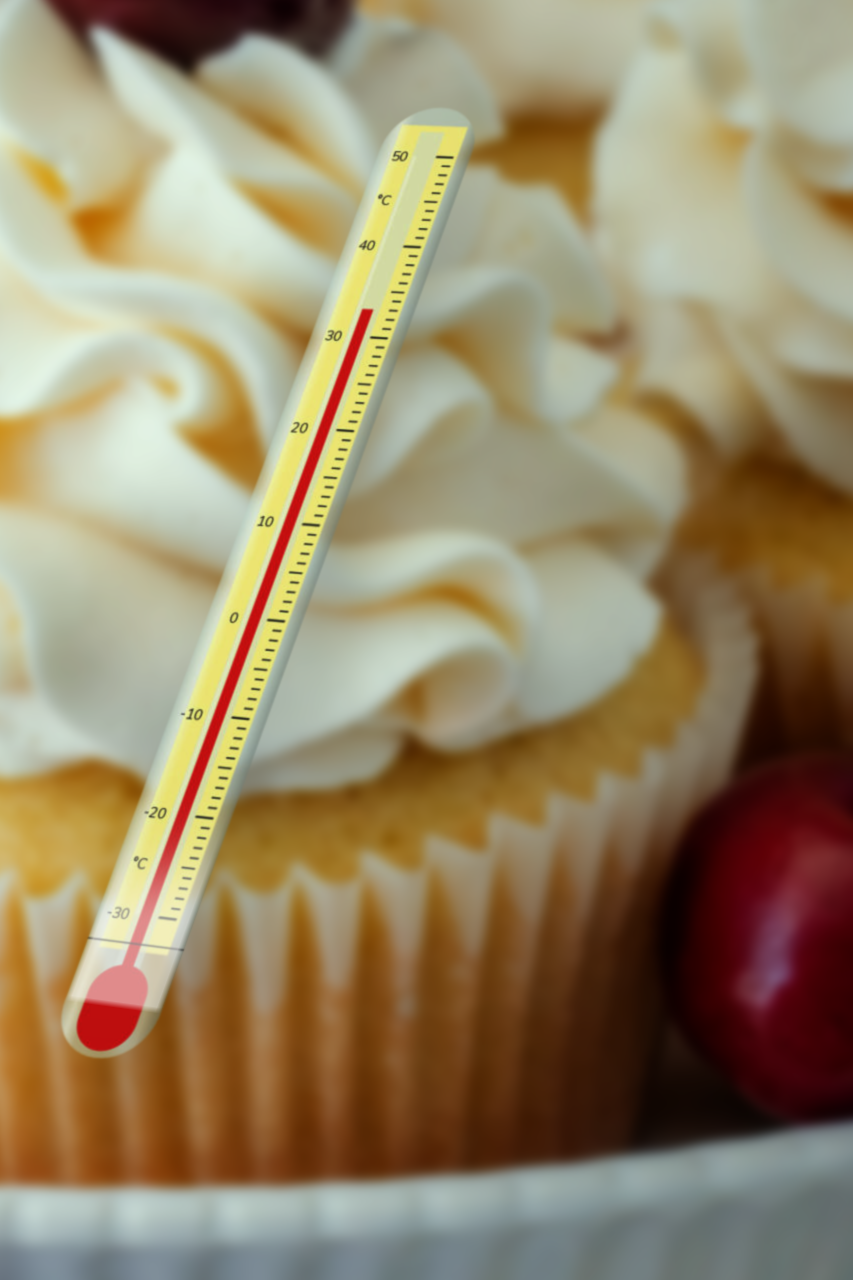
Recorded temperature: 33 °C
